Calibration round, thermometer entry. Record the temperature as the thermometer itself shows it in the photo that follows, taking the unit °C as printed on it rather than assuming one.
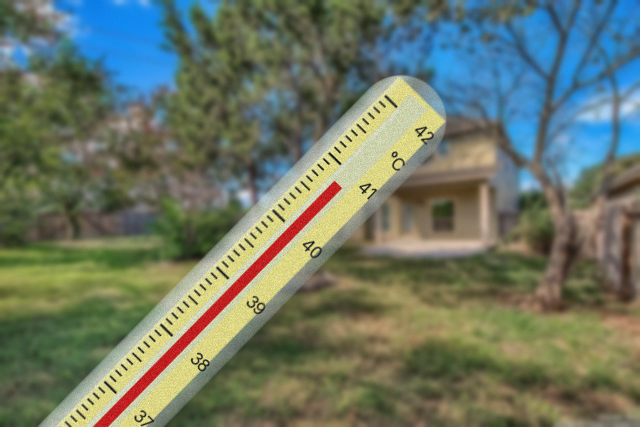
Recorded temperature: 40.8 °C
